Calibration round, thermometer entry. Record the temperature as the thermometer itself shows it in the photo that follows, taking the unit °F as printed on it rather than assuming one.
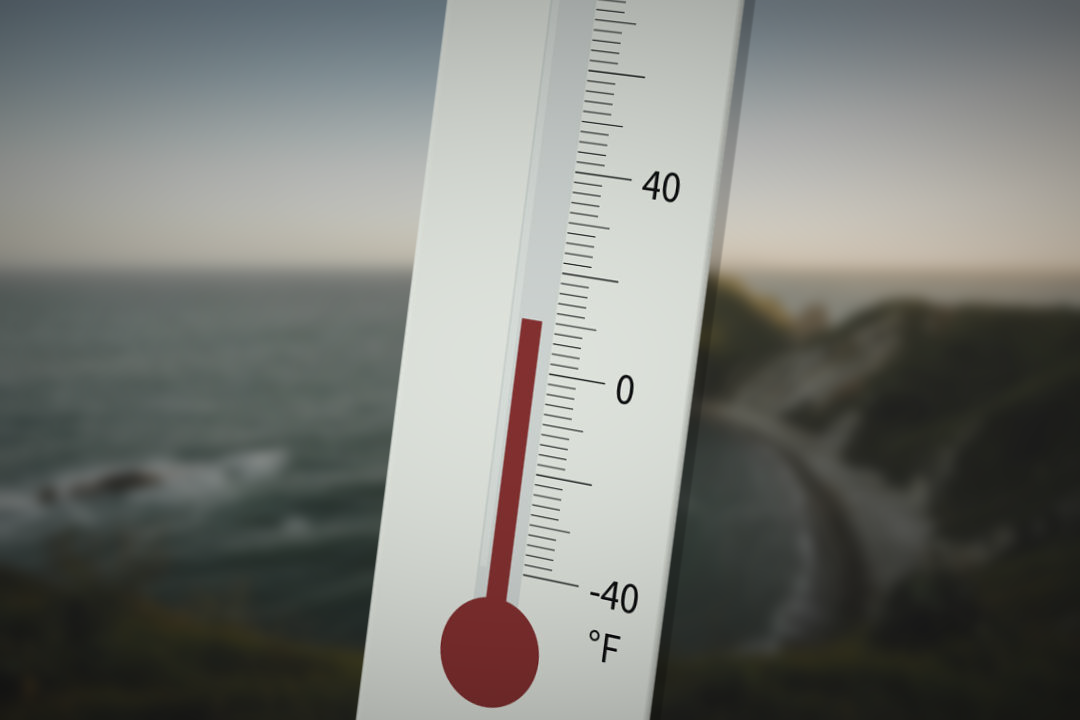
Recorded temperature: 10 °F
